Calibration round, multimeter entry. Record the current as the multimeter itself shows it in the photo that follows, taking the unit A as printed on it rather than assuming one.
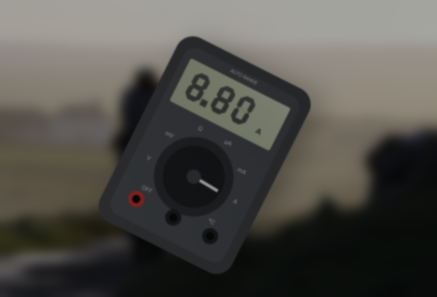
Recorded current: 8.80 A
